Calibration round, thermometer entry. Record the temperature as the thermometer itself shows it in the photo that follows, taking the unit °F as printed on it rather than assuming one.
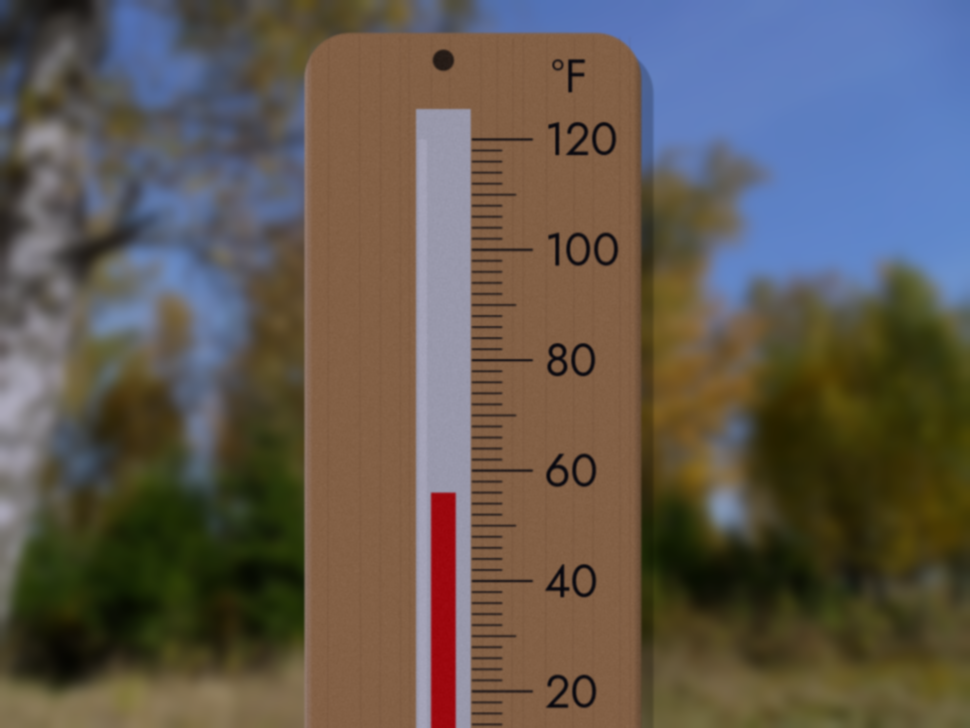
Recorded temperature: 56 °F
